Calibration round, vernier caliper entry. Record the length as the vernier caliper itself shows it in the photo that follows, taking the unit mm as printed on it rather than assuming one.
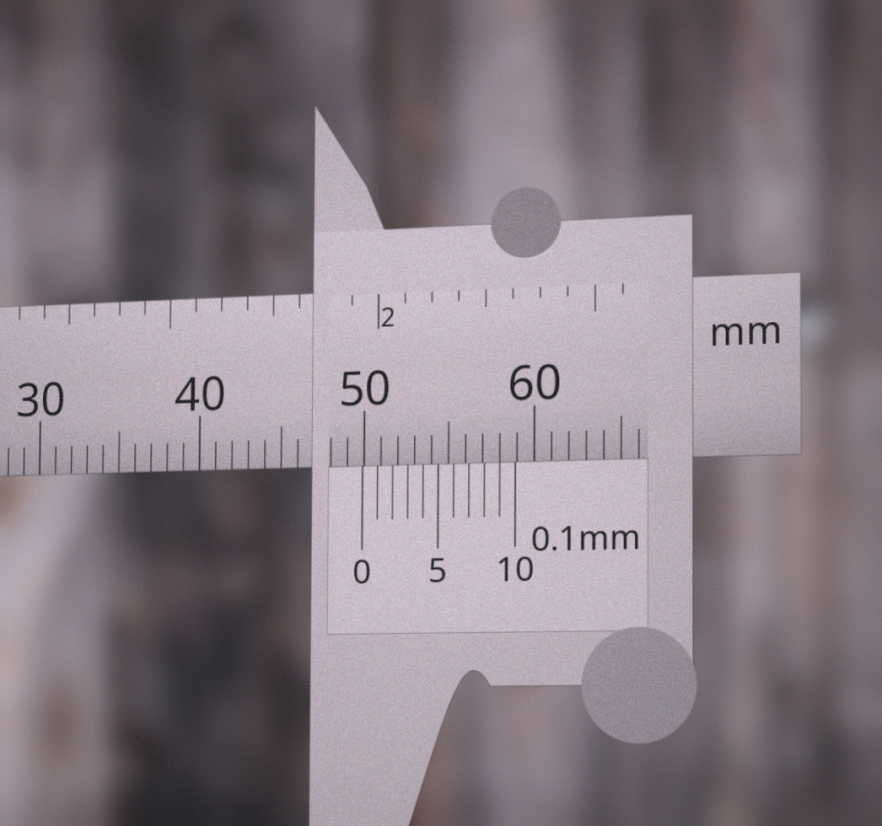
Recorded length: 49.9 mm
